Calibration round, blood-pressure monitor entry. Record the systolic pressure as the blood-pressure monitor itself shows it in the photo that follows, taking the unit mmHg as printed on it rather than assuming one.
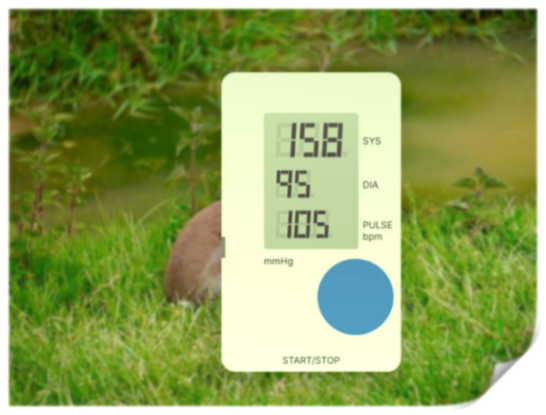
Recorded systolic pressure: 158 mmHg
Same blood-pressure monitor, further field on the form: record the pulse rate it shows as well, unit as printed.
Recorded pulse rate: 105 bpm
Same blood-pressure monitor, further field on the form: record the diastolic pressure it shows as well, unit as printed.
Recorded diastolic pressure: 95 mmHg
